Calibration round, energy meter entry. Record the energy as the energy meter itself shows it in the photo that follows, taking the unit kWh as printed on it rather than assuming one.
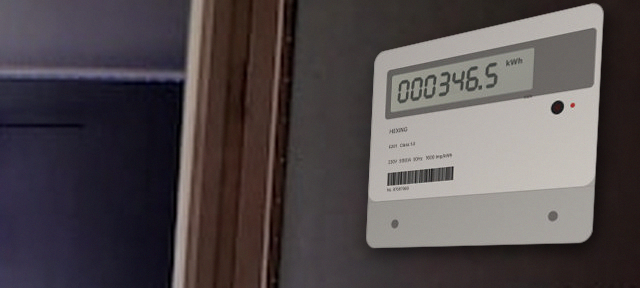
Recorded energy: 346.5 kWh
